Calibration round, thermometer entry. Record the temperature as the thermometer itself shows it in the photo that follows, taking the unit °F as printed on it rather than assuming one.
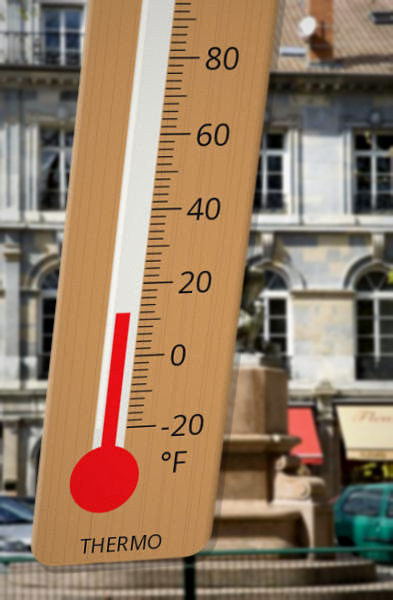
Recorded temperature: 12 °F
